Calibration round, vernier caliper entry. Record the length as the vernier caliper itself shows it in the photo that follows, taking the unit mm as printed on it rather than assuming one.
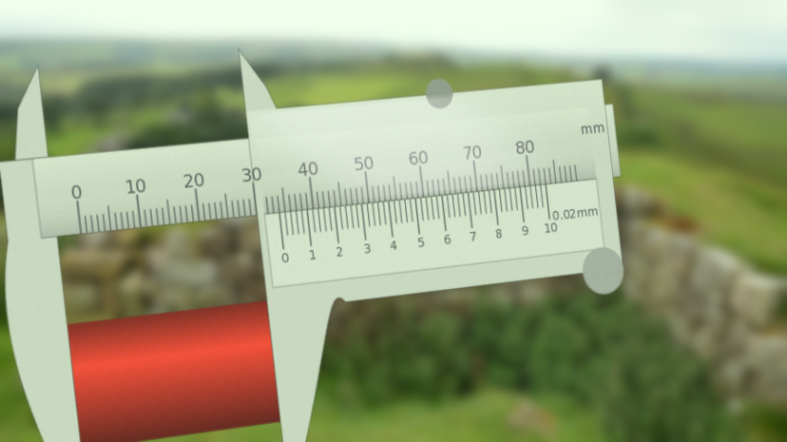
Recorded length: 34.0 mm
